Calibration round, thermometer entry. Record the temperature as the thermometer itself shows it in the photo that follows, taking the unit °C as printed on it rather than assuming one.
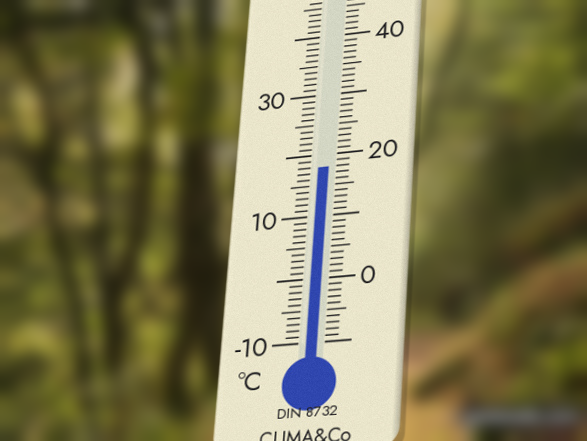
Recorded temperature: 18 °C
